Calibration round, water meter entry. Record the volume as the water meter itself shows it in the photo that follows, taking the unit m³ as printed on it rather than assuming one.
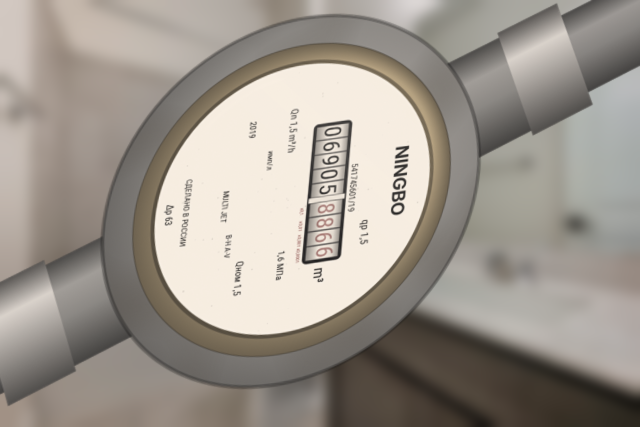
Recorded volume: 6905.8866 m³
